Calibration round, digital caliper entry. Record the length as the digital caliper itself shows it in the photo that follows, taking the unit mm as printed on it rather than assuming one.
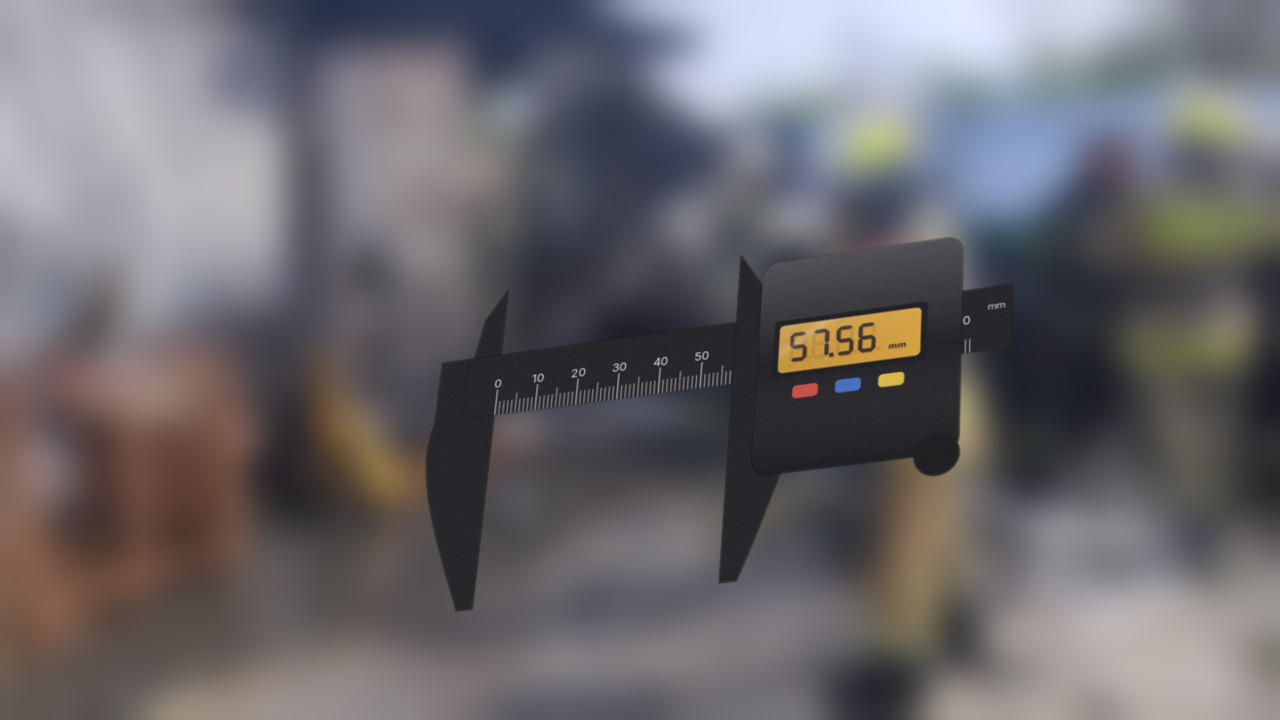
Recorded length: 57.56 mm
